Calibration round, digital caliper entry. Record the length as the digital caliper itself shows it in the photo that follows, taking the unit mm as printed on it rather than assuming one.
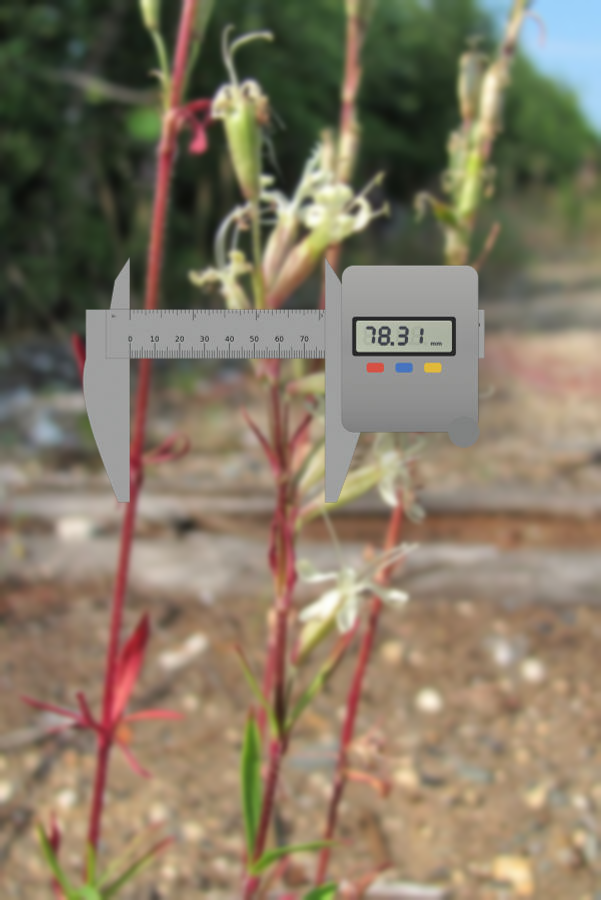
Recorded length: 78.31 mm
